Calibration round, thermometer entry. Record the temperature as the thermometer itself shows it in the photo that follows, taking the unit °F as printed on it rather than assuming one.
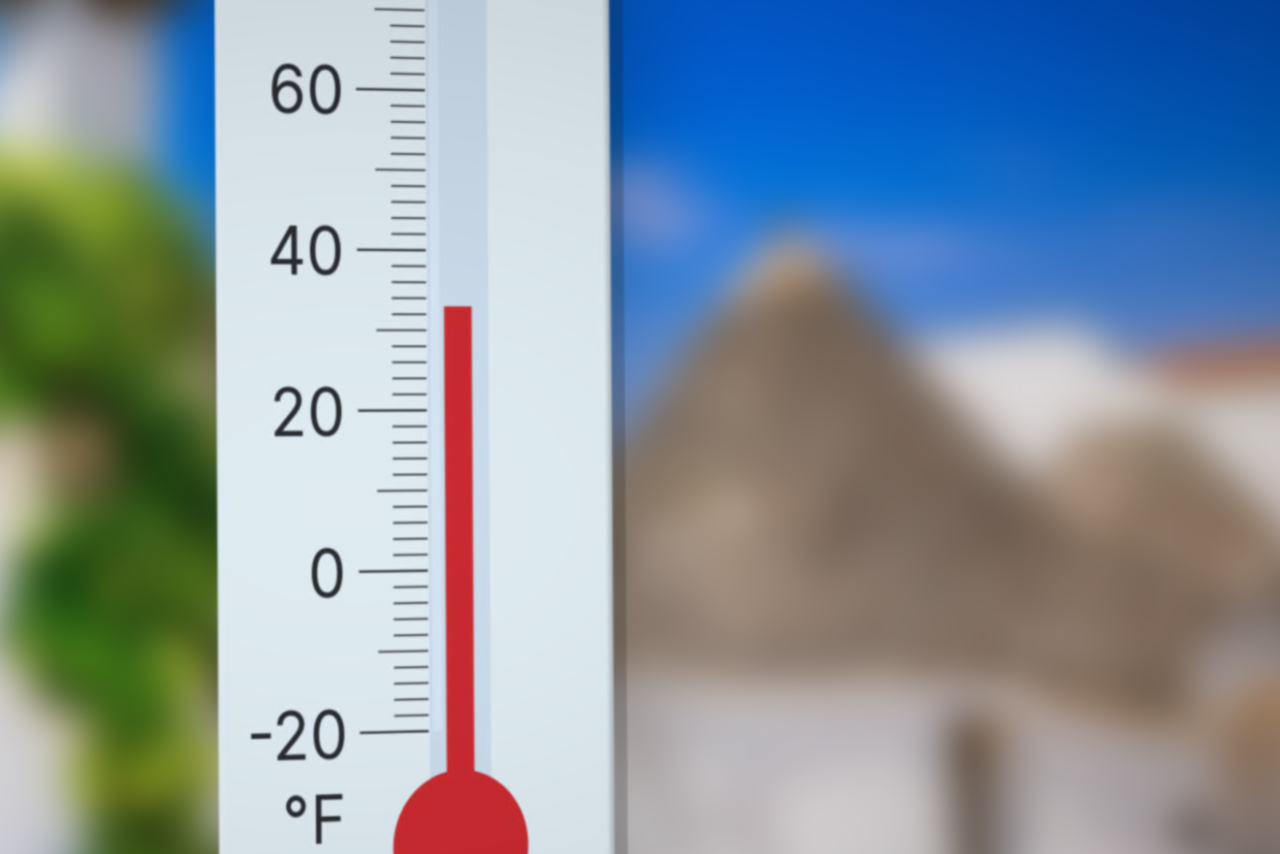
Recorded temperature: 33 °F
